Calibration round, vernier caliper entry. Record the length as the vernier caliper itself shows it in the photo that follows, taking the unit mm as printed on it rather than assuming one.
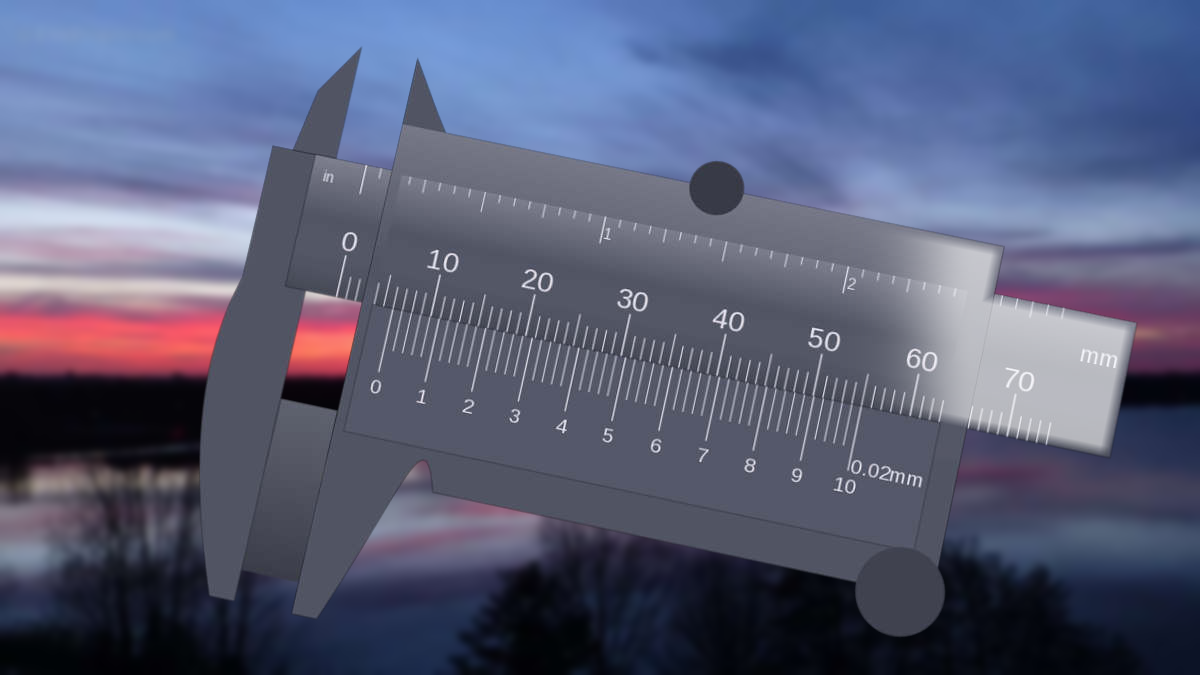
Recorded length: 6.0 mm
